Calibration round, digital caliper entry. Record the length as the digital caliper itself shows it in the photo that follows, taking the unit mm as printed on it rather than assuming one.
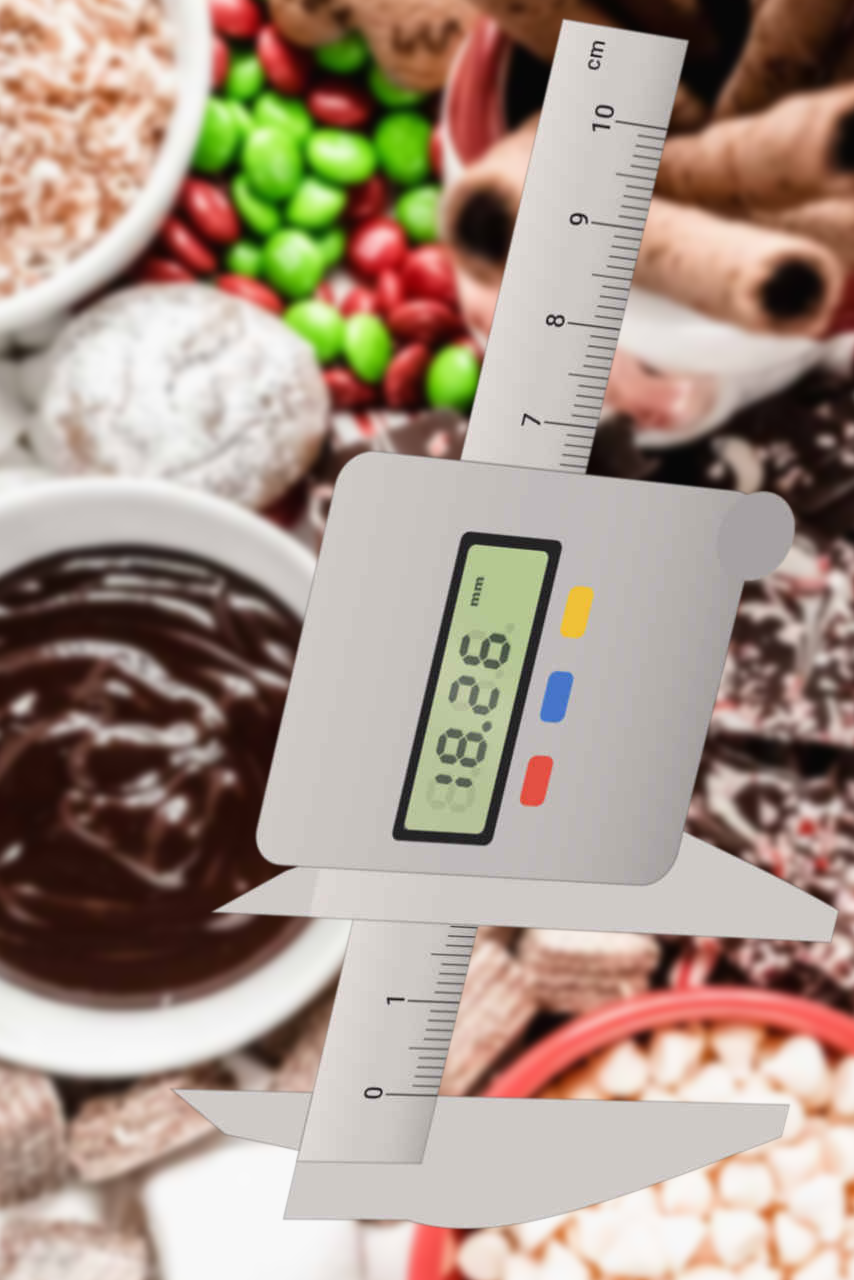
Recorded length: 18.26 mm
